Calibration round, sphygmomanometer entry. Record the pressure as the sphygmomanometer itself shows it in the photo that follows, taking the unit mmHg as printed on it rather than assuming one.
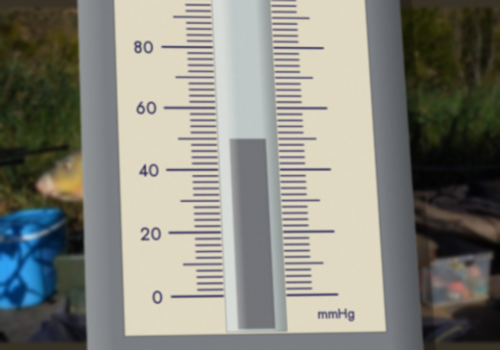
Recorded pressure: 50 mmHg
